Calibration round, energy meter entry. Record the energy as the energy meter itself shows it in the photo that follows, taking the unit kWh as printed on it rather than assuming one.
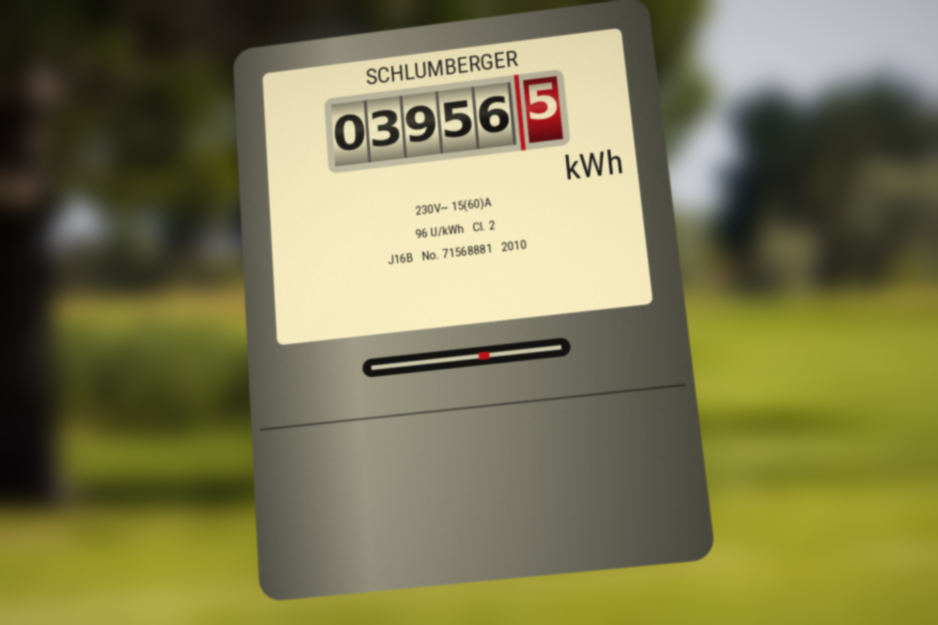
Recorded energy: 3956.5 kWh
